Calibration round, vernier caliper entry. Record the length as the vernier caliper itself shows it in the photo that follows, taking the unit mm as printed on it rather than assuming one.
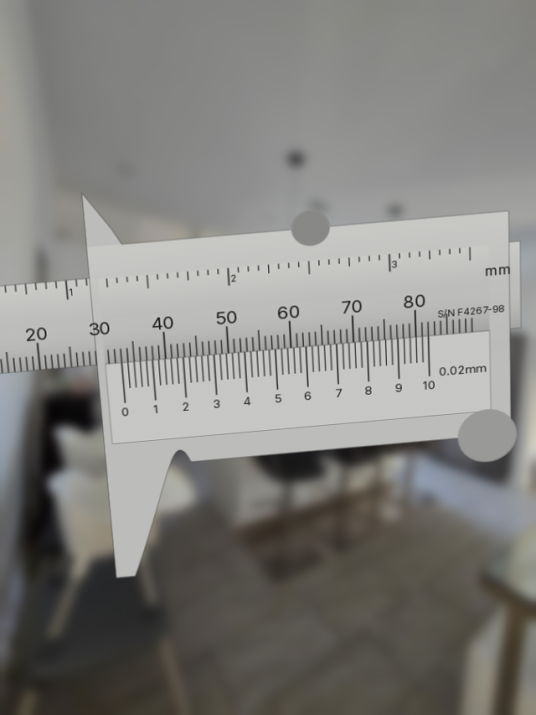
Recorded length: 33.0 mm
